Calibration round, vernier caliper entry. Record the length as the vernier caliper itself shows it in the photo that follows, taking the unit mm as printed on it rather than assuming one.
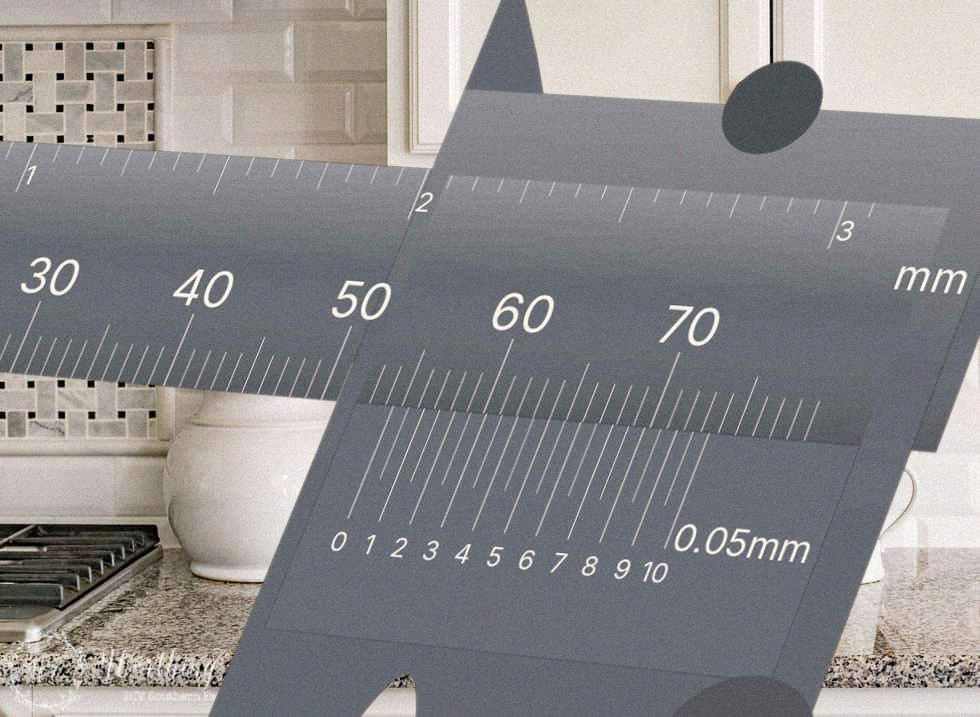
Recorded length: 54.5 mm
